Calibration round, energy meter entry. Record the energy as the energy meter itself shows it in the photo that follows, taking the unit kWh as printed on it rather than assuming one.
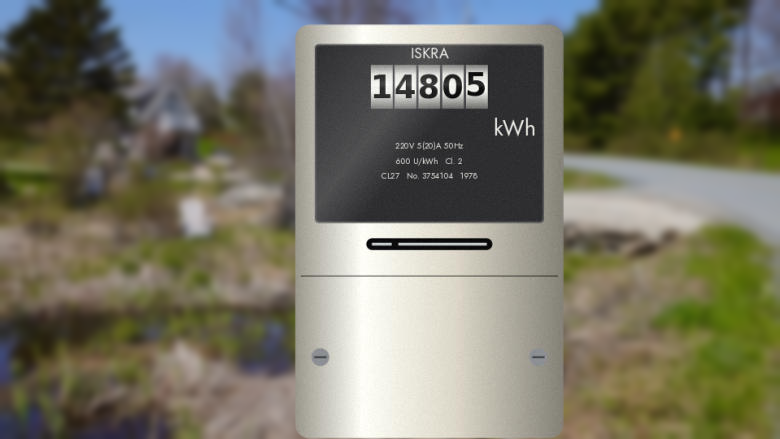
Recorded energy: 14805 kWh
